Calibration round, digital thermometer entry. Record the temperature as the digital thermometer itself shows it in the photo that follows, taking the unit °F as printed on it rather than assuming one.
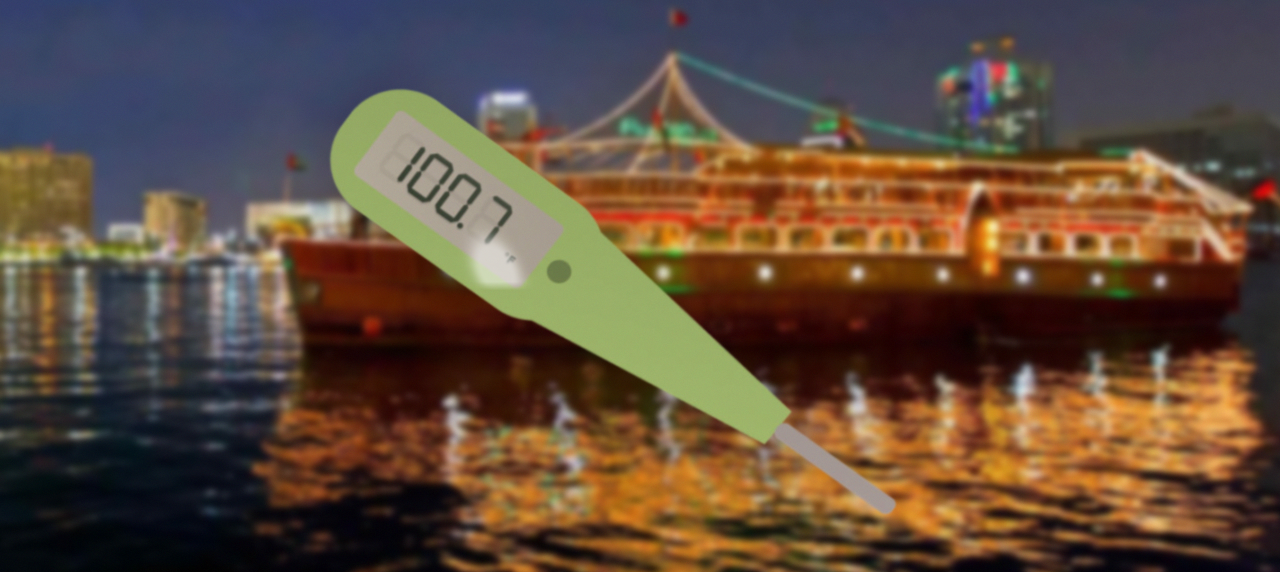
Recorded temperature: 100.7 °F
